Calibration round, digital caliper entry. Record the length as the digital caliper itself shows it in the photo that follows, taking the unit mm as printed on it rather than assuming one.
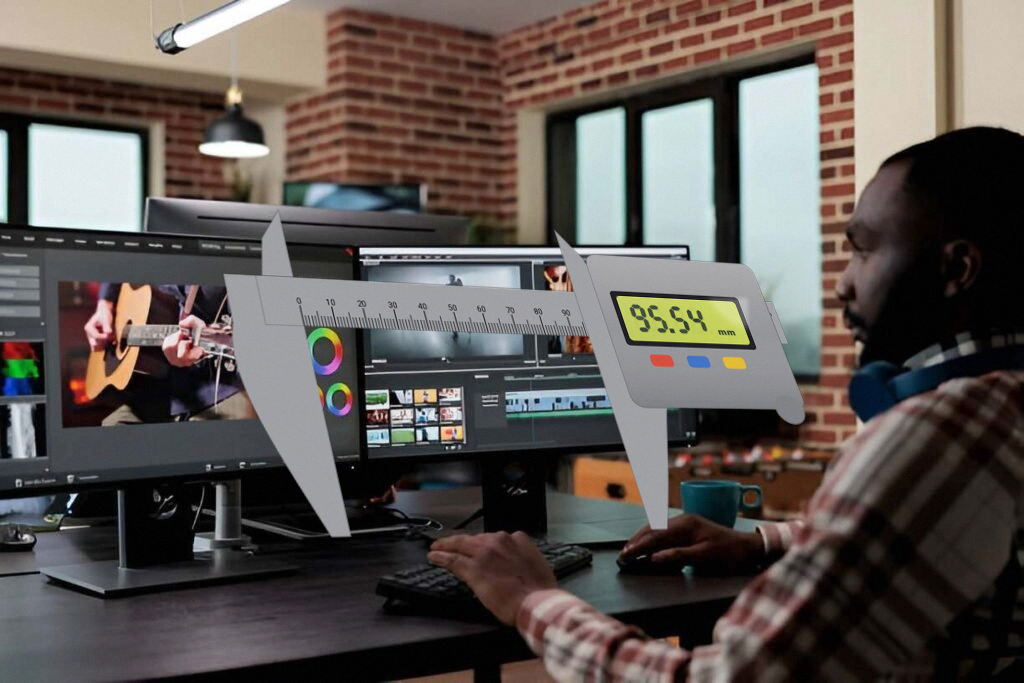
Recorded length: 95.54 mm
